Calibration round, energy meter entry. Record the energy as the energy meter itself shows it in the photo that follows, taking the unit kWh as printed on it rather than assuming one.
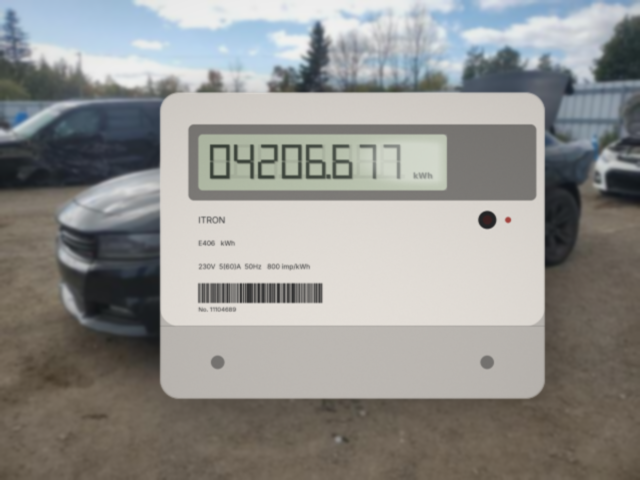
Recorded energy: 4206.677 kWh
